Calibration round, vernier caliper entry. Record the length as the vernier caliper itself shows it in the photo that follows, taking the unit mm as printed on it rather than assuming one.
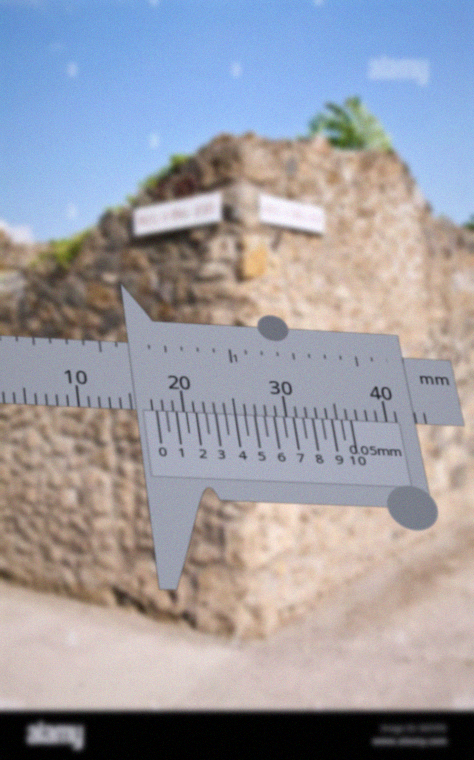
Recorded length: 17.4 mm
